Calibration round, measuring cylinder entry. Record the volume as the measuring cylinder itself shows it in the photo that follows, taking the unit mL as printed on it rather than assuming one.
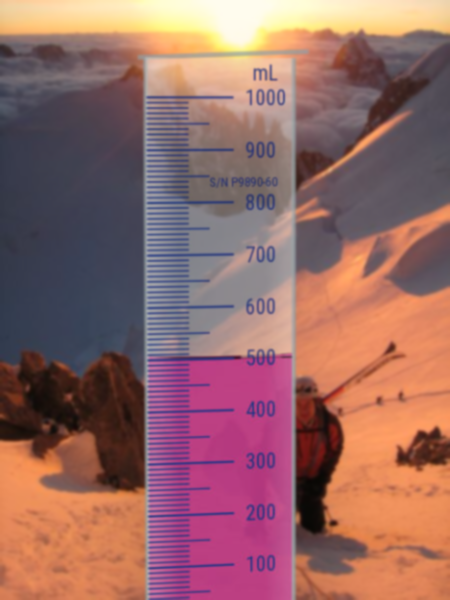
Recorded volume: 500 mL
